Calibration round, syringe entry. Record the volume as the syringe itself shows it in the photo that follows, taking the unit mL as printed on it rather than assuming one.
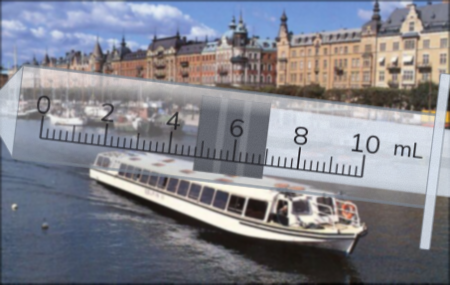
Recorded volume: 4.8 mL
